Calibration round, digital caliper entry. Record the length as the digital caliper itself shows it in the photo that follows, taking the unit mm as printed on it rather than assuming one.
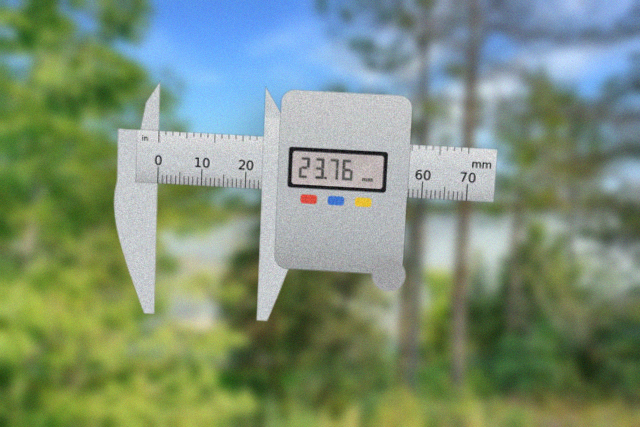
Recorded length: 23.76 mm
